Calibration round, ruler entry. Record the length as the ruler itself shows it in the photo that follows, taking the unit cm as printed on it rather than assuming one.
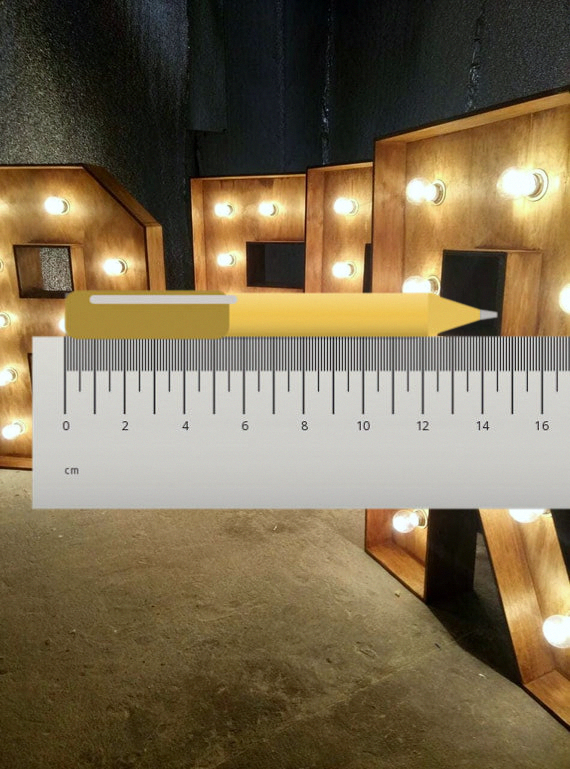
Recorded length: 14.5 cm
